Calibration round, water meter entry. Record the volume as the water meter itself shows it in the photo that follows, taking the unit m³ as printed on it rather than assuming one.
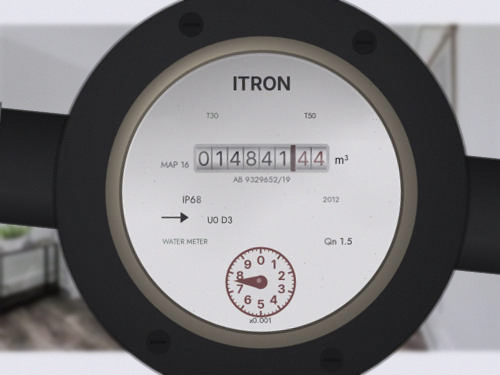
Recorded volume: 14841.447 m³
